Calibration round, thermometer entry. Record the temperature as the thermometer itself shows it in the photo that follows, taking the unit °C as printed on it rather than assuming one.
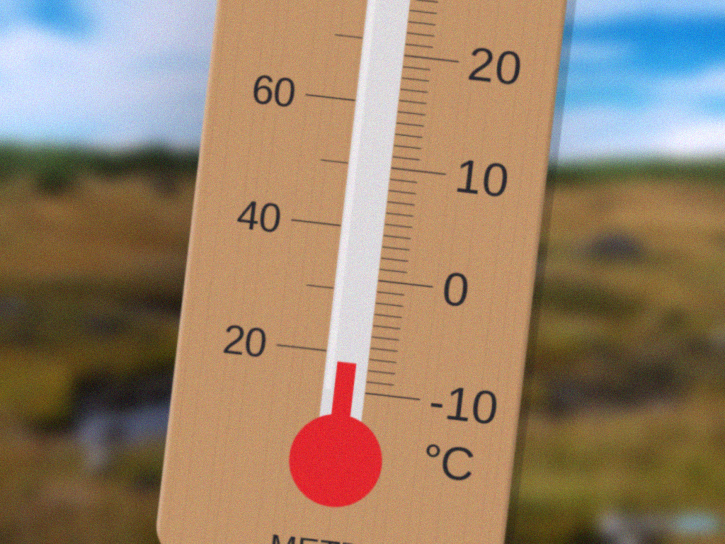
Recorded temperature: -7.5 °C
